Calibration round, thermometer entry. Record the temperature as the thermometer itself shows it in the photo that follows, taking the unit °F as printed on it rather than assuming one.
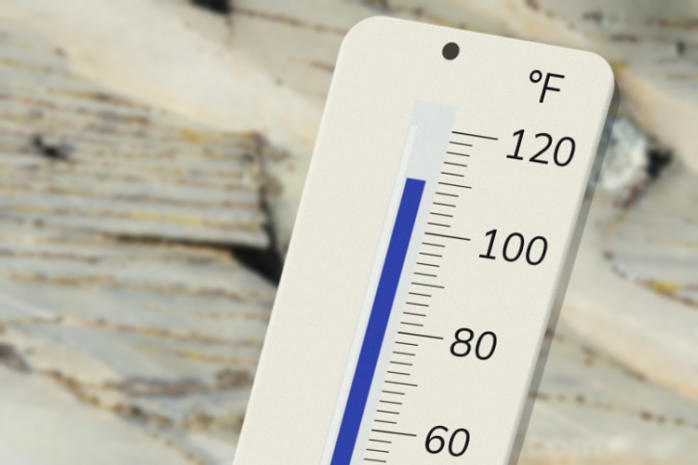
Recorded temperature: 110 °F
